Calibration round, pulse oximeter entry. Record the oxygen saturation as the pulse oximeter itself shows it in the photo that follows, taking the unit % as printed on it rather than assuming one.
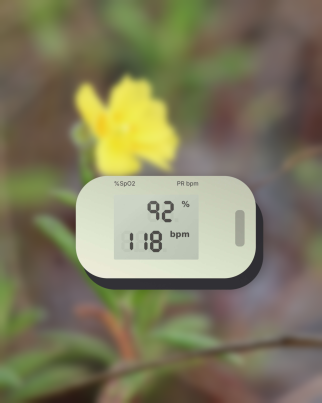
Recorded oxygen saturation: 92 %
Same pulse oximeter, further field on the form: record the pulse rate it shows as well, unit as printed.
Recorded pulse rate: 118 bpm
